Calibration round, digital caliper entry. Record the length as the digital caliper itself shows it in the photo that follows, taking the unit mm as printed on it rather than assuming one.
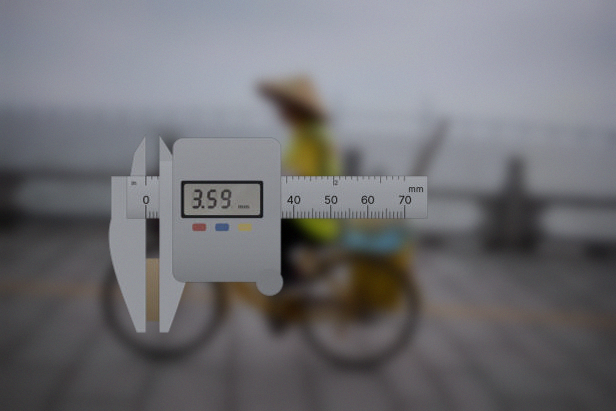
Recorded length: 3.59 mm
